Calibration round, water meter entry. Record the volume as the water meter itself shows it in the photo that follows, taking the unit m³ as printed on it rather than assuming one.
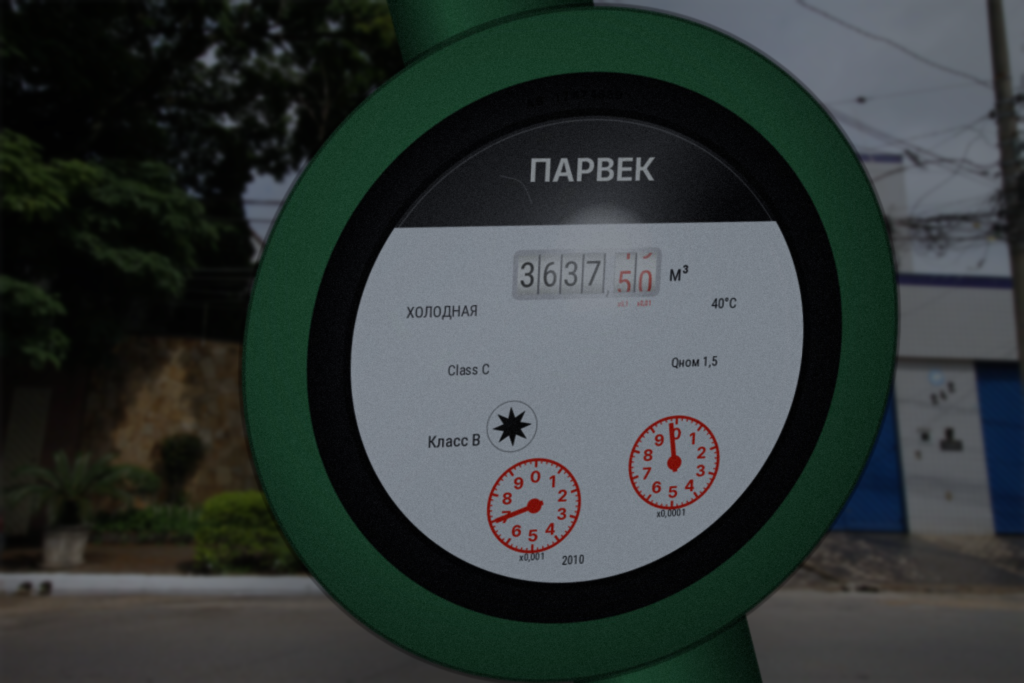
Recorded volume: 3637.4969 m³
